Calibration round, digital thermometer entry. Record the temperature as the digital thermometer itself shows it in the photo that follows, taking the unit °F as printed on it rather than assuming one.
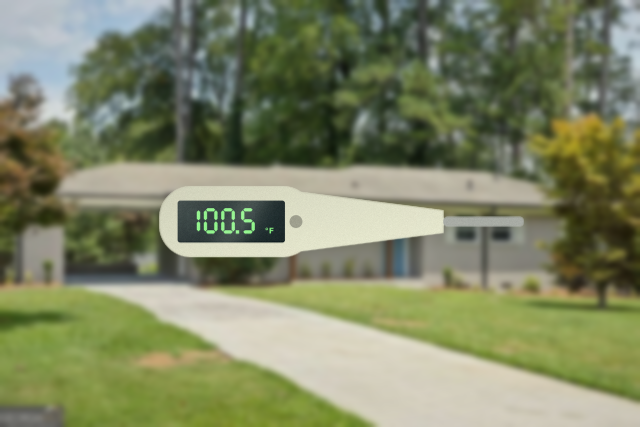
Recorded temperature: 100.5 °F
